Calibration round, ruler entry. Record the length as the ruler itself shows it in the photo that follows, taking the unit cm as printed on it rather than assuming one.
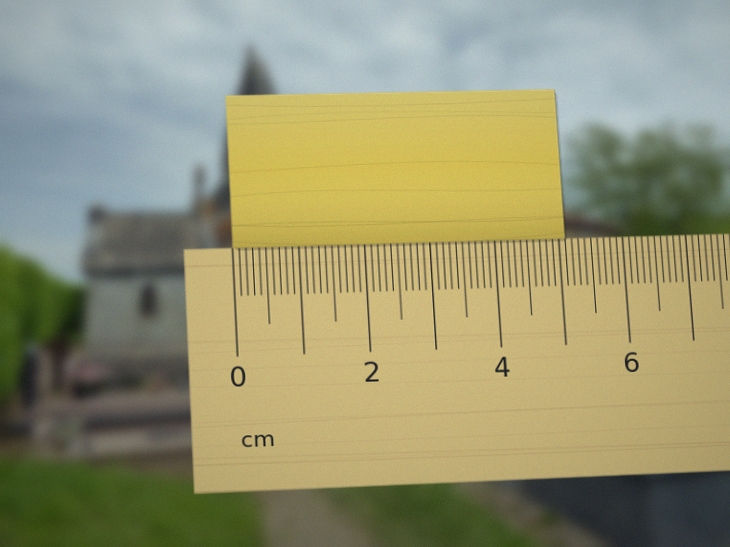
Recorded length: 5.1 cm
